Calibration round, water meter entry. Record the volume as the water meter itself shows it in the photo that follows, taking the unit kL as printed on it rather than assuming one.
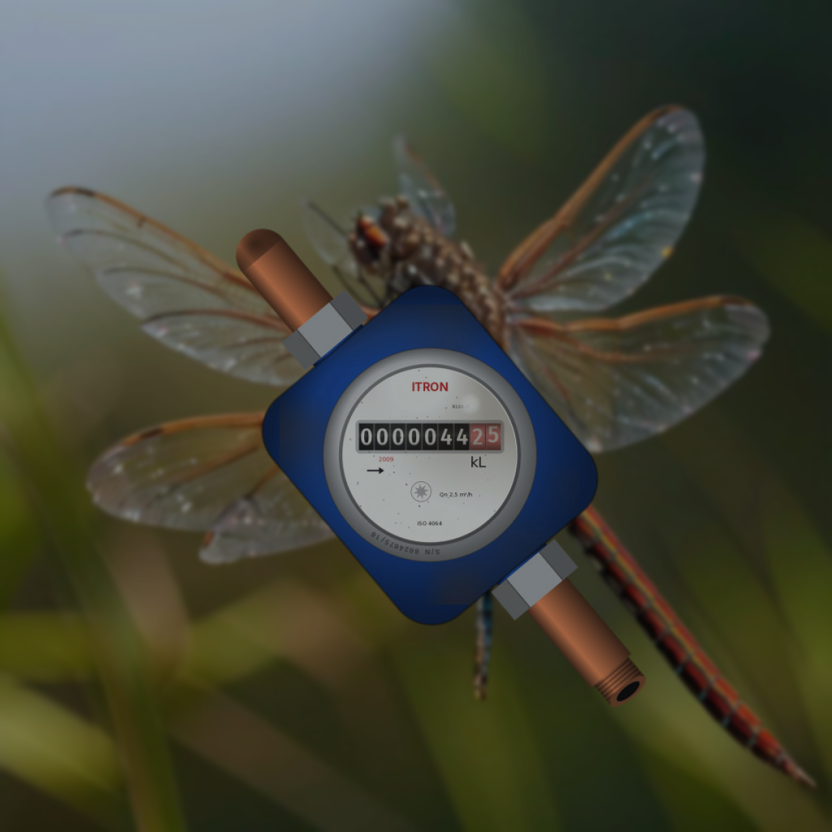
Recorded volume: 44.25 kL
